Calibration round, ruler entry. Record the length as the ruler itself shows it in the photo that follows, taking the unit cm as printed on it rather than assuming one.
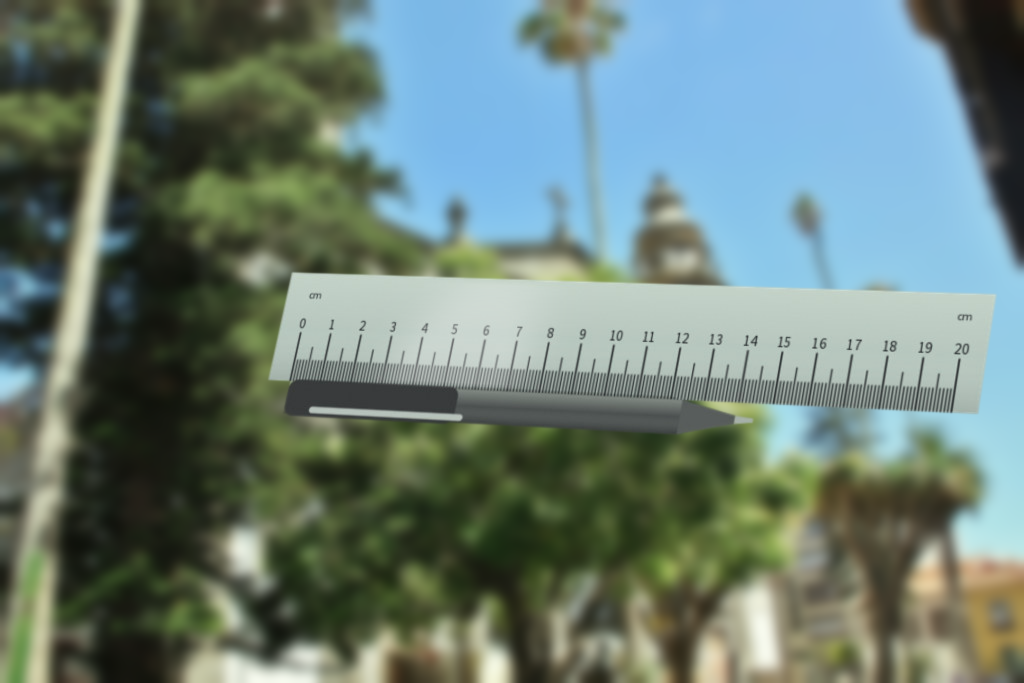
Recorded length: 14.5 cm
